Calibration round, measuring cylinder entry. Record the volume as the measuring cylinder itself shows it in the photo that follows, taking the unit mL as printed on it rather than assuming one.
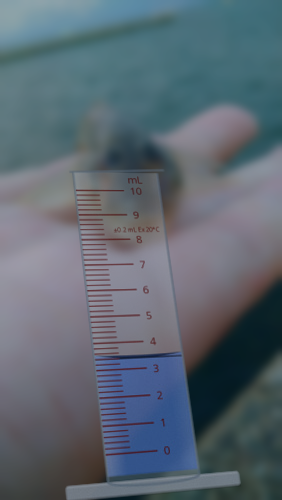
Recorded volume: 3.4 mL
